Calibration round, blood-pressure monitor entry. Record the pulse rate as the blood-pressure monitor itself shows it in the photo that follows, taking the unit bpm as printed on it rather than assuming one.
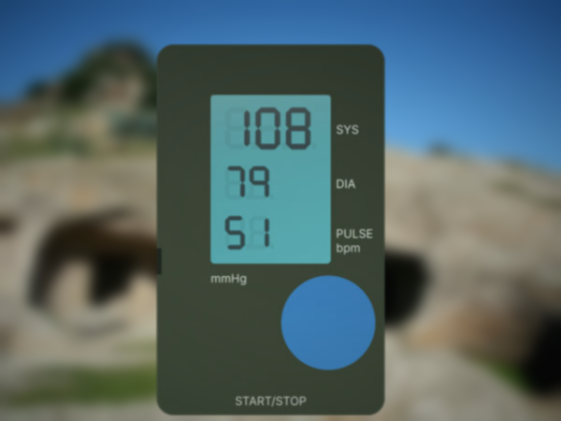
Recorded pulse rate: 51 bpm
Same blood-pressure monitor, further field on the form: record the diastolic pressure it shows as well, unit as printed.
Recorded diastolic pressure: 79 mmHg
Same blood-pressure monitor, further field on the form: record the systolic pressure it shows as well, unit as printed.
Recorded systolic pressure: 108 mmHg
